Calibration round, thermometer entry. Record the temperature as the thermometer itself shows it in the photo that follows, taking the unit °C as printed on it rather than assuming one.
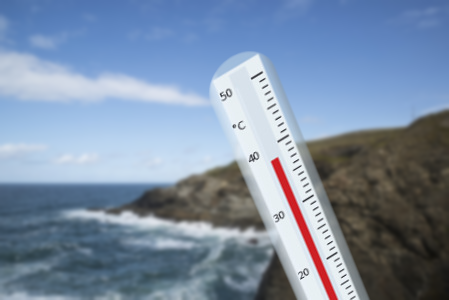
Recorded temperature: 38 °C
